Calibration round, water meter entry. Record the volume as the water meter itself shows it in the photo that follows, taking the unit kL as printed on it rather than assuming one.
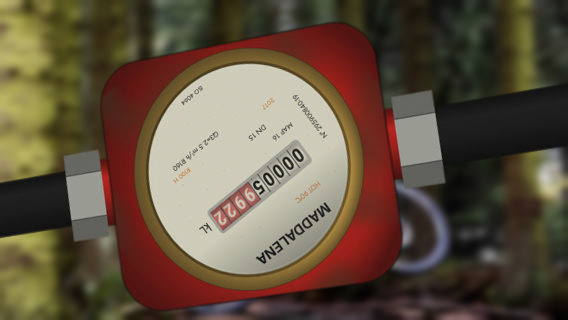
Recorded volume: 5.9922 kL
